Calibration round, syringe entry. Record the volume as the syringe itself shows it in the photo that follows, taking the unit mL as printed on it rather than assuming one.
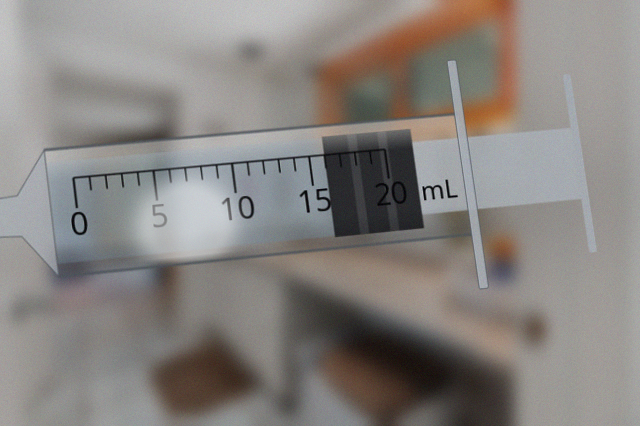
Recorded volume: 16 mL
